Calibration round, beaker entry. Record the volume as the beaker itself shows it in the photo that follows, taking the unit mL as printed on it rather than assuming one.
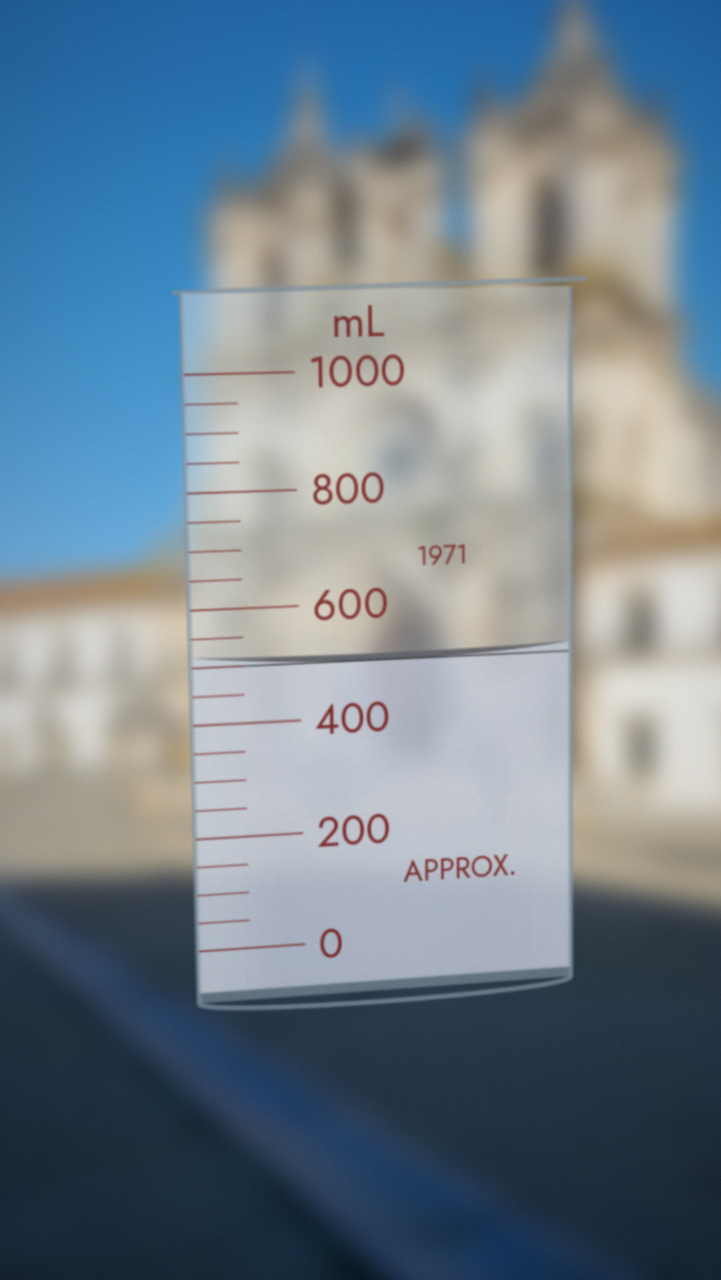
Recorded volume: 500 mL
